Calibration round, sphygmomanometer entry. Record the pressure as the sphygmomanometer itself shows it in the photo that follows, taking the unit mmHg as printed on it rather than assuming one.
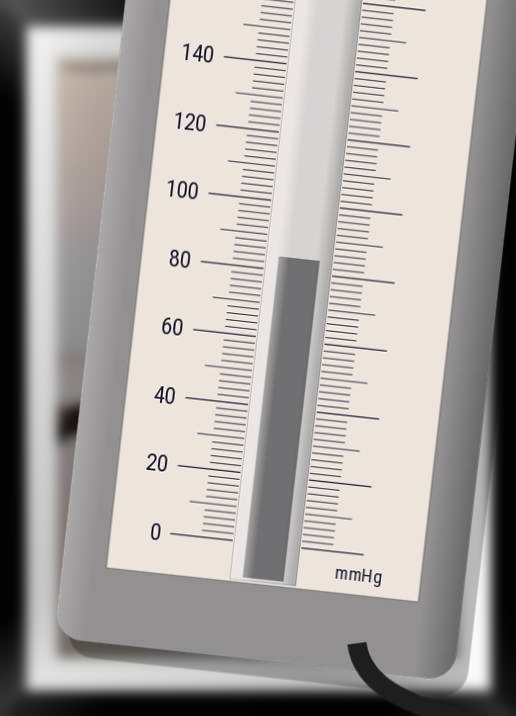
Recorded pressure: 84 mmHg
